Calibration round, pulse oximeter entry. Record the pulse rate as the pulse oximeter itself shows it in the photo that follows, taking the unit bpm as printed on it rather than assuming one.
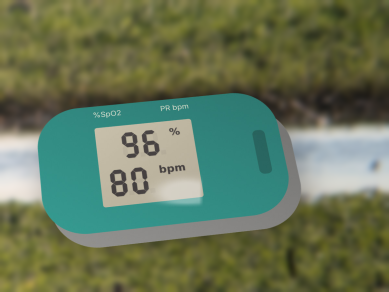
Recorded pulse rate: 80 bpm
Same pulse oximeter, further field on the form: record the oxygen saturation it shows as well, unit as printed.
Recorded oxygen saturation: 96 %
